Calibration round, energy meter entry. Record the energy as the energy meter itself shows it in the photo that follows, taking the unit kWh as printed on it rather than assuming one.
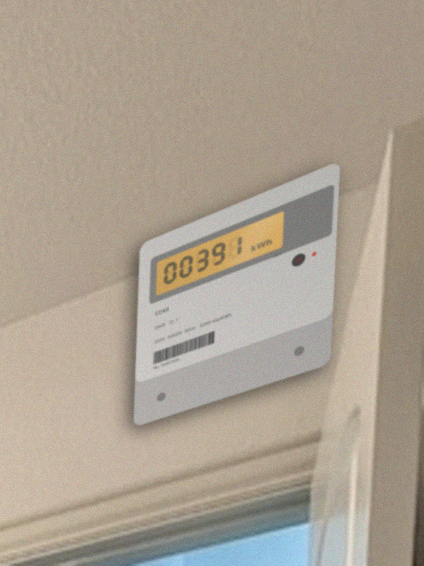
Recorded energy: 391 kWh
